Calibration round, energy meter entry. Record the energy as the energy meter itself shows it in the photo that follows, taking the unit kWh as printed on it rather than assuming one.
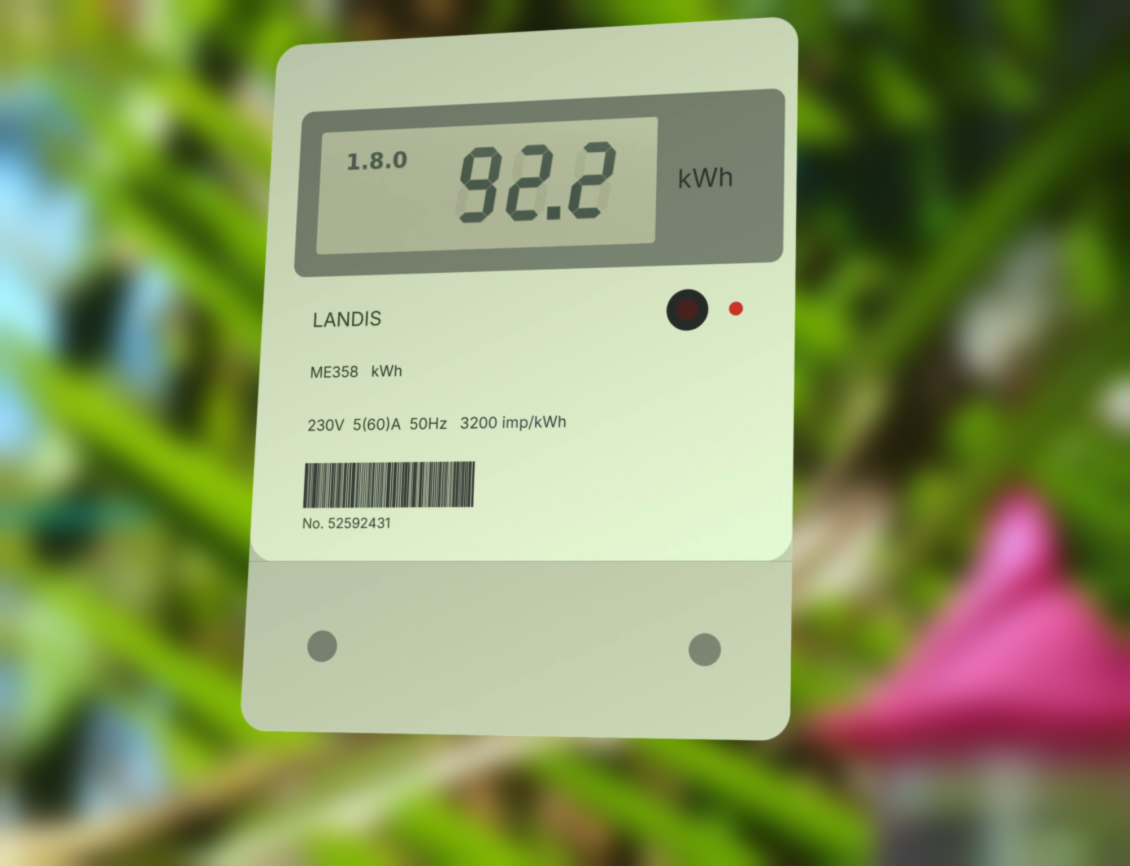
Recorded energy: 92.2 kWh
